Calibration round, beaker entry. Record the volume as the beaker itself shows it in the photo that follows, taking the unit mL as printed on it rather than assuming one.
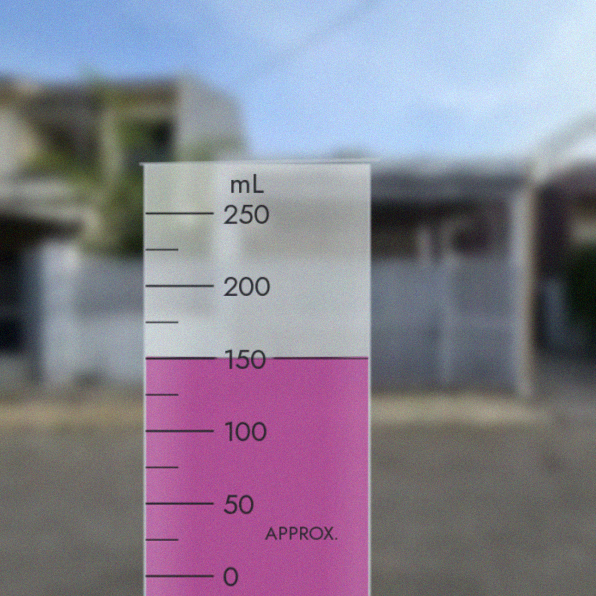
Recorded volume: 150 mL
